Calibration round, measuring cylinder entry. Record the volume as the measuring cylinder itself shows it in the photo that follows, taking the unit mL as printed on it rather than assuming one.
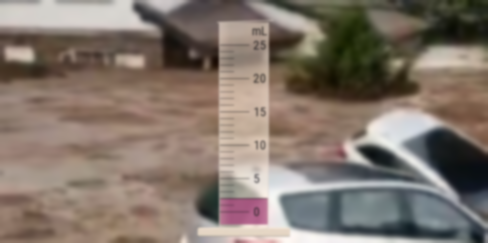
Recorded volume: 2 mL
